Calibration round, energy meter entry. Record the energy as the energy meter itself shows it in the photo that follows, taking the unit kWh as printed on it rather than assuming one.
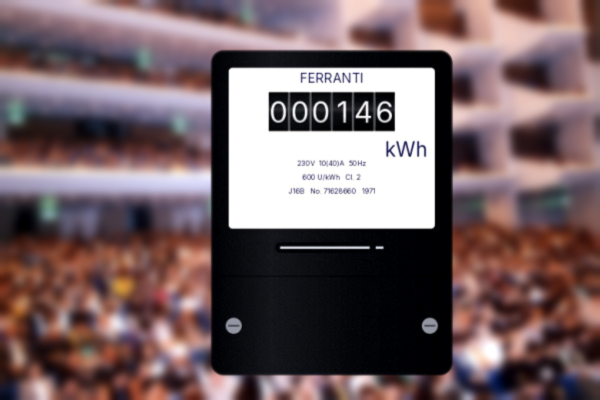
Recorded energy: 146 kWh
